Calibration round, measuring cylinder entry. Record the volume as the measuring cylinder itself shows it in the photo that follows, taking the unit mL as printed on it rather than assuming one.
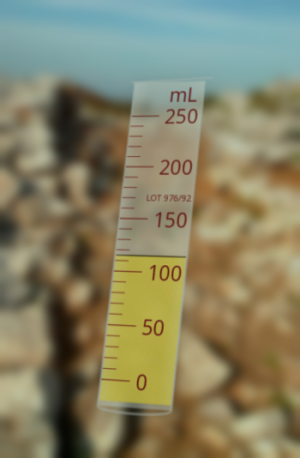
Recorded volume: 115 mL
